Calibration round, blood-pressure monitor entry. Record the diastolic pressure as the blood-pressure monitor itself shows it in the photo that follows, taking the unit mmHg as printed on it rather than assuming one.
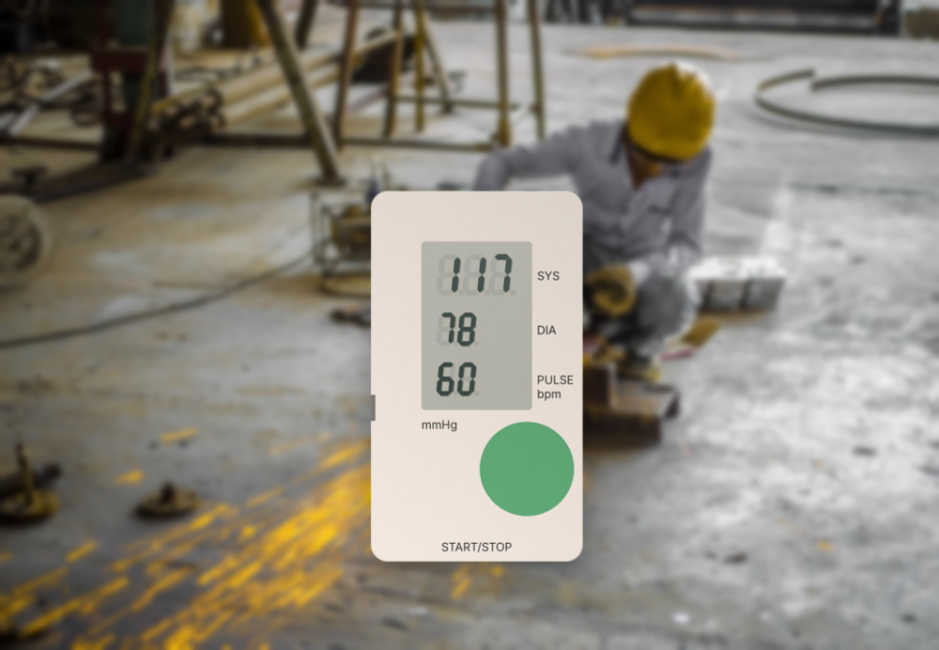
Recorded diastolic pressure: 78 mmHg
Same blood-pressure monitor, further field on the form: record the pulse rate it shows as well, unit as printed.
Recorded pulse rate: 60 bpm
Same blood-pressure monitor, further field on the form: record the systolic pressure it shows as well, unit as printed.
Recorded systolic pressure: 117 mmHg
